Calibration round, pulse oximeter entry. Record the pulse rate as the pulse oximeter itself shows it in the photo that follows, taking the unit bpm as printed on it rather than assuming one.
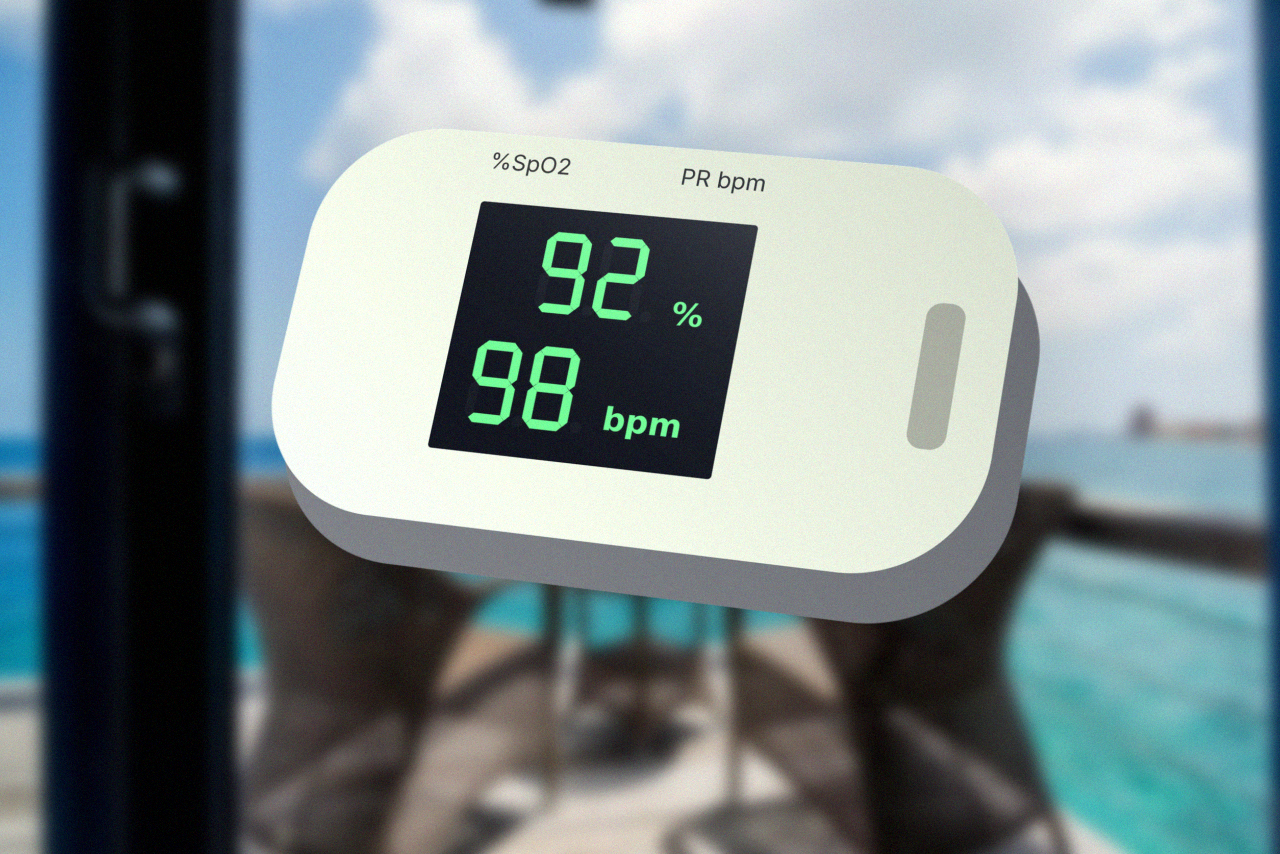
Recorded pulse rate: 98 bpm
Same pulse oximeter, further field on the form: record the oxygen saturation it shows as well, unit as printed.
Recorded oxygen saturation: 92 %
